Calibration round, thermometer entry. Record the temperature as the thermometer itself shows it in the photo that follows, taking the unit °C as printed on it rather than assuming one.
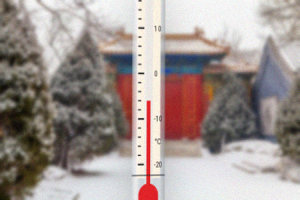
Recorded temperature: -6 °C
